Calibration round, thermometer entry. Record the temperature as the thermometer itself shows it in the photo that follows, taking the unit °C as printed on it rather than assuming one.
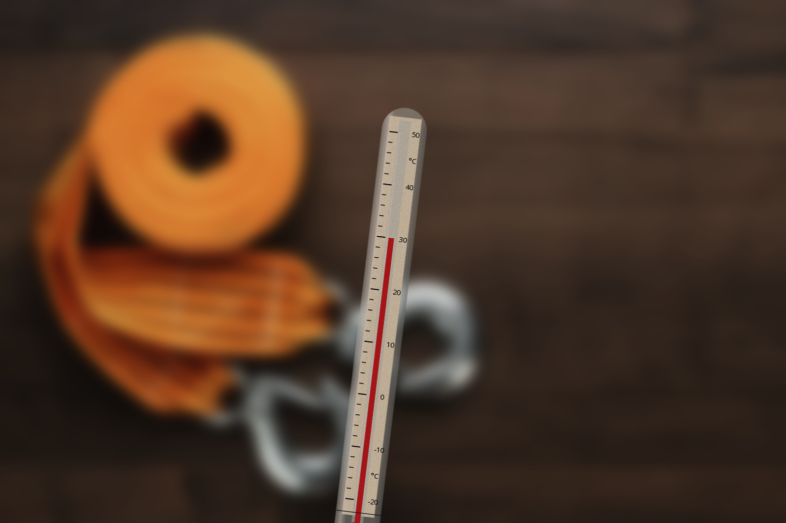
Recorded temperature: 30 °C
